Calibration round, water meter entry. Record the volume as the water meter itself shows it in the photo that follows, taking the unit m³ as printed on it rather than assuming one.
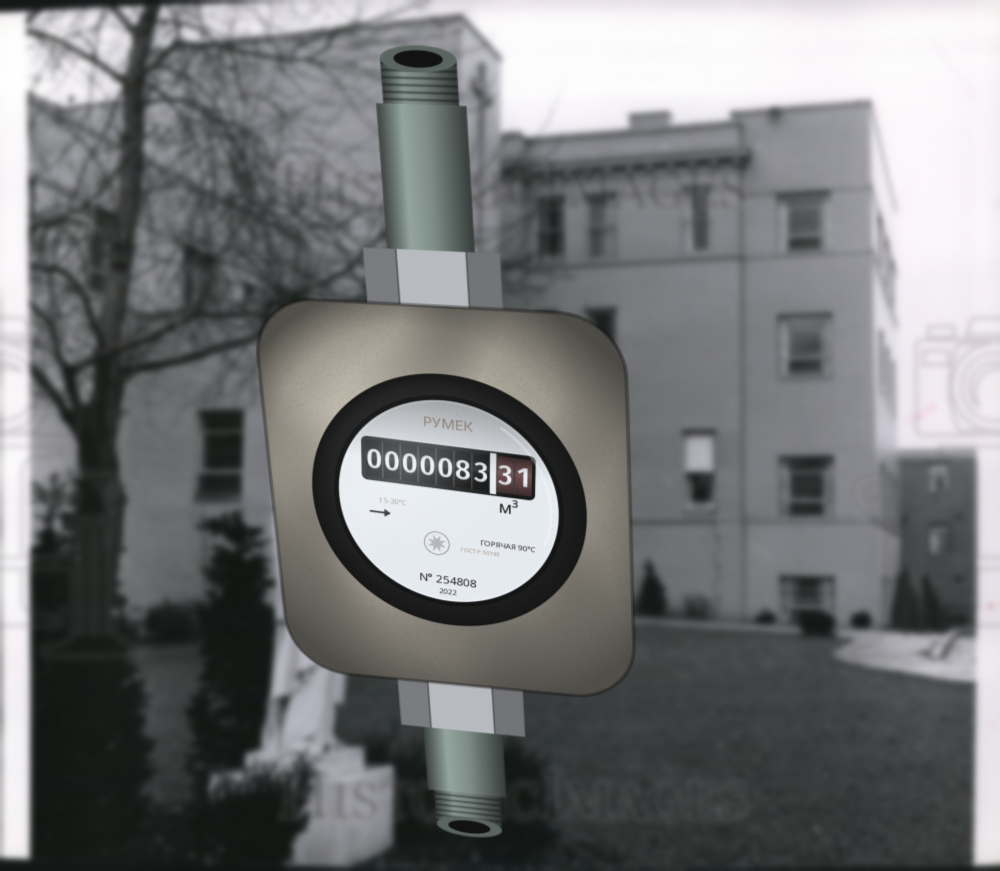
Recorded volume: 83.31 m³
